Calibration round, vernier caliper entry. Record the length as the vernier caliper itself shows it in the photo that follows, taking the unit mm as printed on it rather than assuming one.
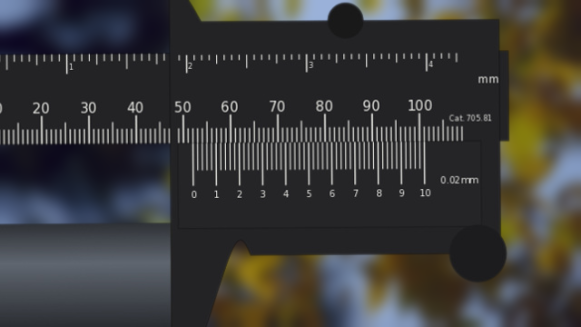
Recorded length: 52.0 mm
